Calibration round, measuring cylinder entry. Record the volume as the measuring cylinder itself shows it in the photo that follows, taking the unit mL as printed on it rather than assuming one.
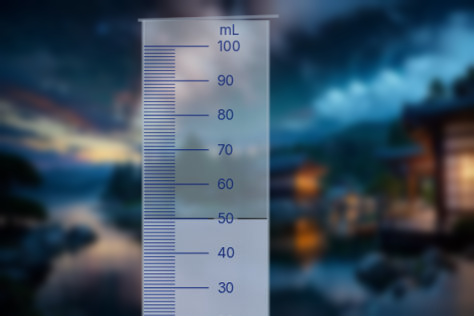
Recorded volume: 50 mL
